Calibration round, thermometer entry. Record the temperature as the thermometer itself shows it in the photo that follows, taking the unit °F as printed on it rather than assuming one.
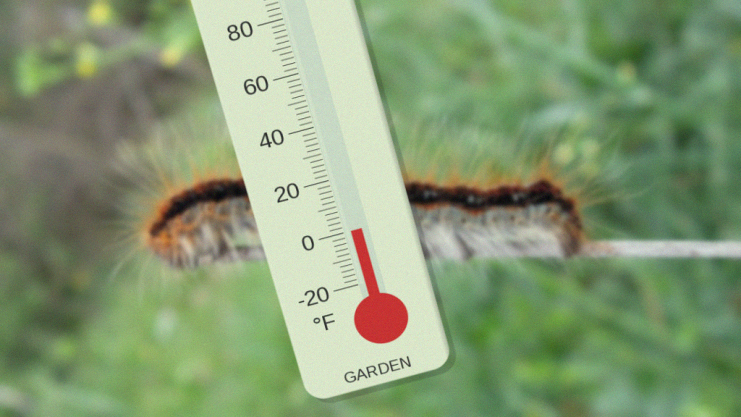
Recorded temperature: 0 °F
